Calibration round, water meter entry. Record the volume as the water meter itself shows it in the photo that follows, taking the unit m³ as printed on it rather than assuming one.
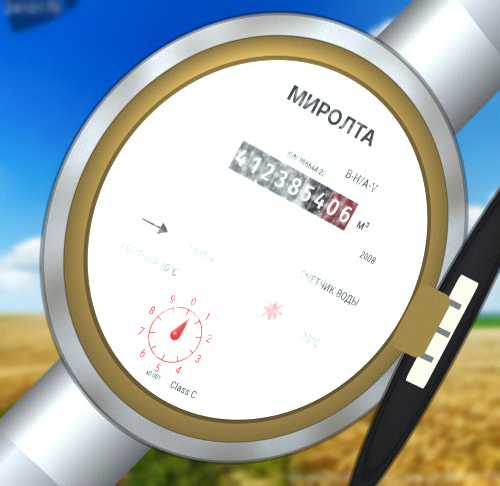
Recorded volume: 4123854.060 m³
